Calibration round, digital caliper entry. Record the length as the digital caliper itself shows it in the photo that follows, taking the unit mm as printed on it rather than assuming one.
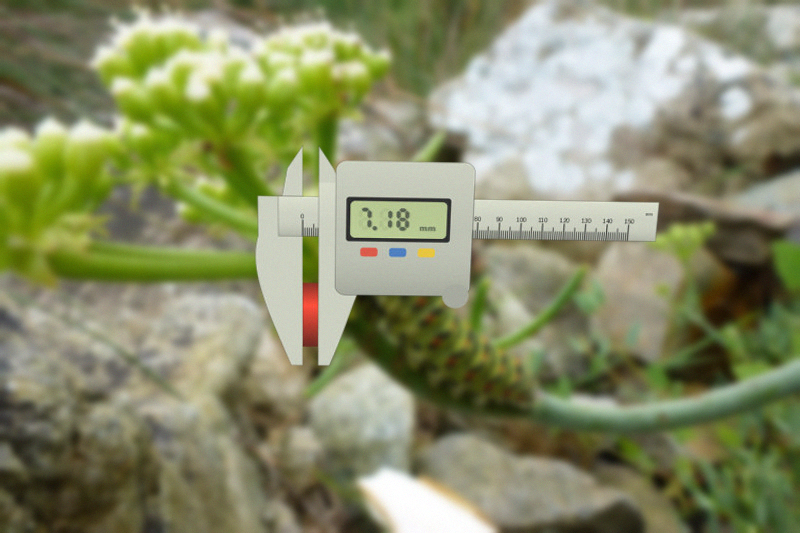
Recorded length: 7.18 mm
